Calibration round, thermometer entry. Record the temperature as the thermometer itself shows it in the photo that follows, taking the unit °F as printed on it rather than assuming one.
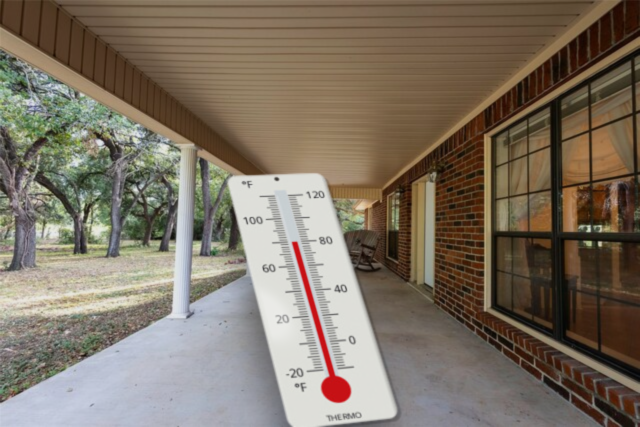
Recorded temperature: 80 °F
